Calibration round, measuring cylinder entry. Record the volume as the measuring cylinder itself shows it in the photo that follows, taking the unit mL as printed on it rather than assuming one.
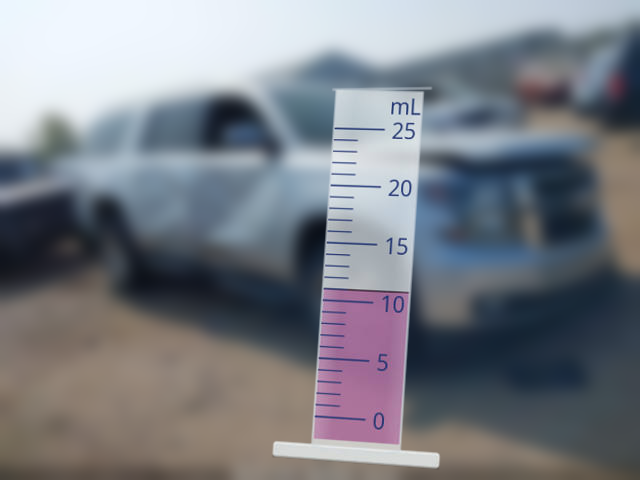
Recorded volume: 11 mL
